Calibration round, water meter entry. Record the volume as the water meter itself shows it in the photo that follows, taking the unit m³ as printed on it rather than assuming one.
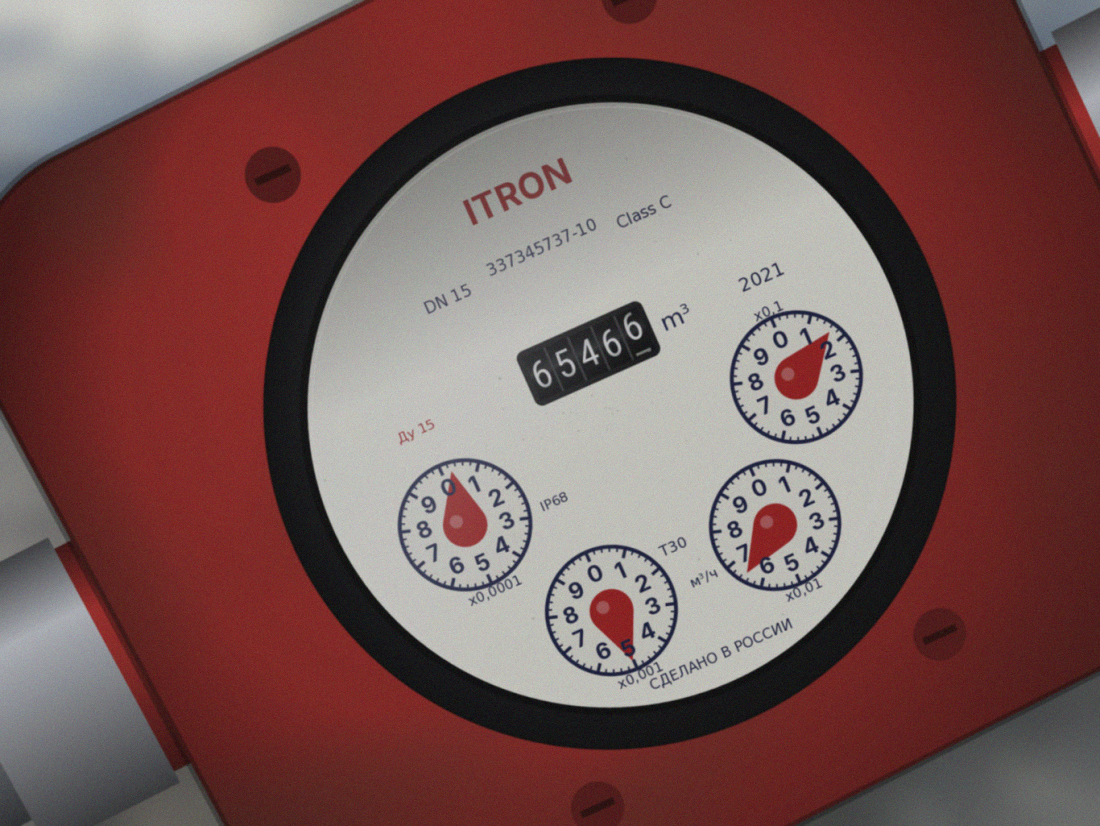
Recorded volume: 65466.1650 m³
